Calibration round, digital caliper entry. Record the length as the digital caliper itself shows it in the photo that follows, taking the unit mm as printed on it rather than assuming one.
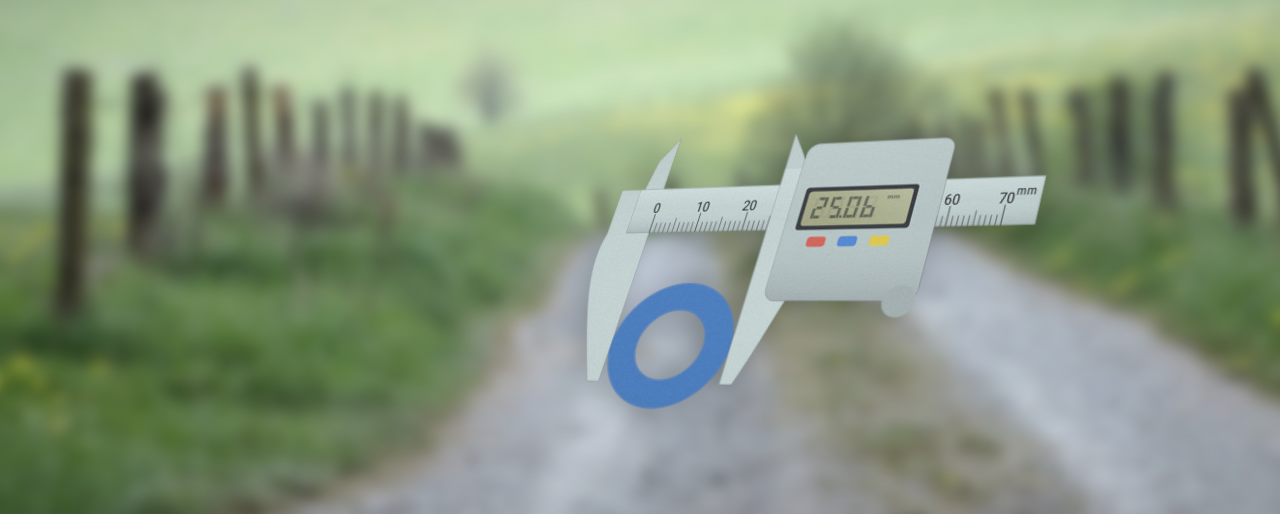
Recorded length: 25.06 mm
